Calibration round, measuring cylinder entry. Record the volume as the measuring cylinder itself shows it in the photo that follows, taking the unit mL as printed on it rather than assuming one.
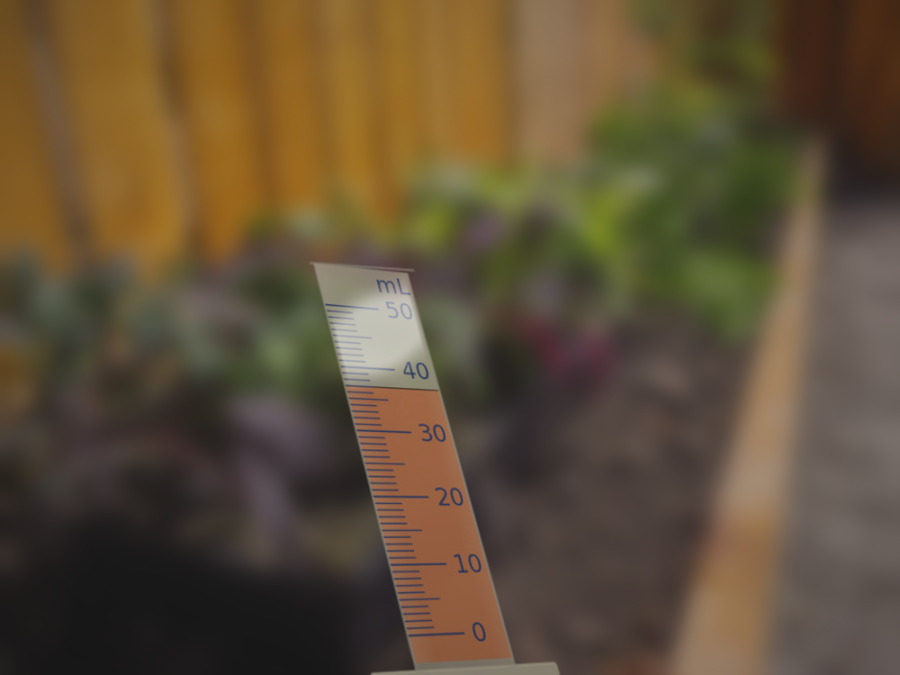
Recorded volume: 37 mL
